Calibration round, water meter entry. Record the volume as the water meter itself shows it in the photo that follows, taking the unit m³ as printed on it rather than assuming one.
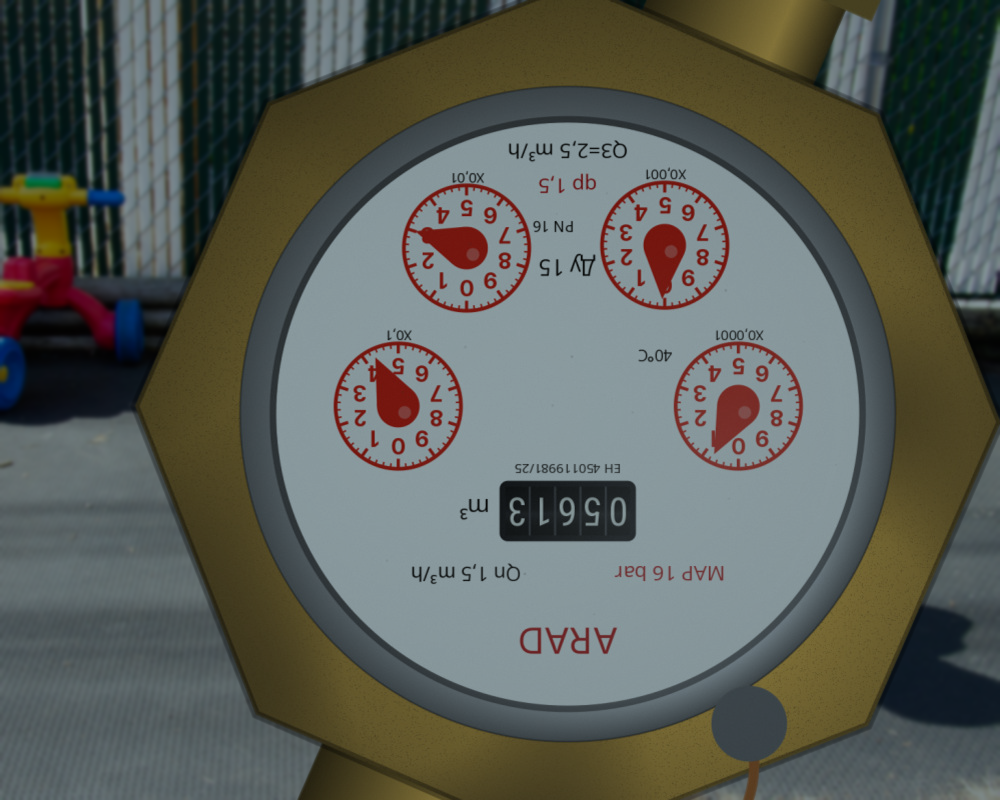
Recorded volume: 5613.4300 m³
